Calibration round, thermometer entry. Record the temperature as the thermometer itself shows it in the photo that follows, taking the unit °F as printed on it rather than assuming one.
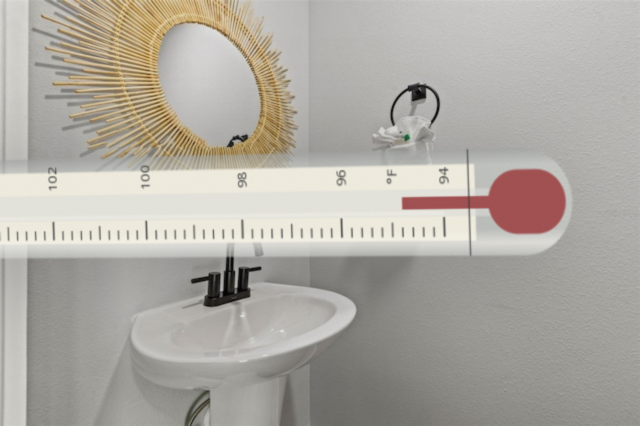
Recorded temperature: 94.8 °F
